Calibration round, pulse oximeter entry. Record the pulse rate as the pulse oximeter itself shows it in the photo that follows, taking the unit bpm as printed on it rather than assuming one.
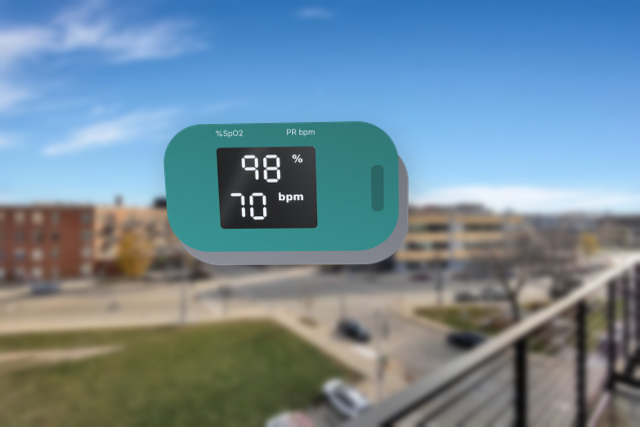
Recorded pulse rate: 70 bpm
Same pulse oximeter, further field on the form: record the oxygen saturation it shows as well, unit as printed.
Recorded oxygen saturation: 98 %
